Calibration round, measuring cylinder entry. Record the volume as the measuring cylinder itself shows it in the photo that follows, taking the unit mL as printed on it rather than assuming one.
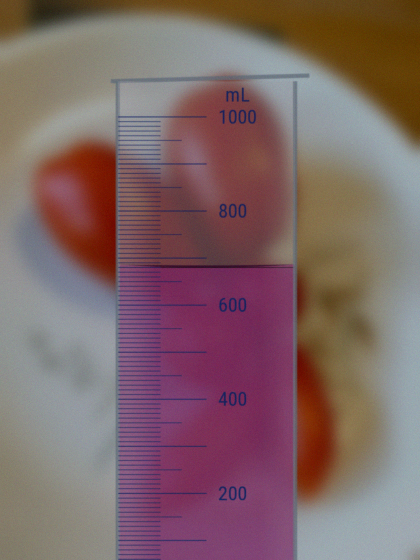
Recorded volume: 680 mL
